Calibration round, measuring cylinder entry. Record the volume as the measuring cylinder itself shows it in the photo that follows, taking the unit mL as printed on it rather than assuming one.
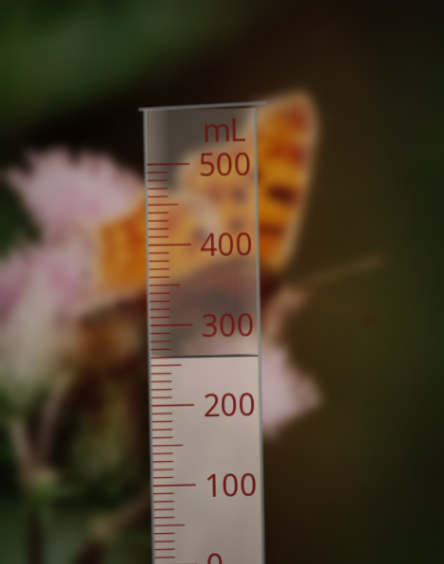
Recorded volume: 260 mL
